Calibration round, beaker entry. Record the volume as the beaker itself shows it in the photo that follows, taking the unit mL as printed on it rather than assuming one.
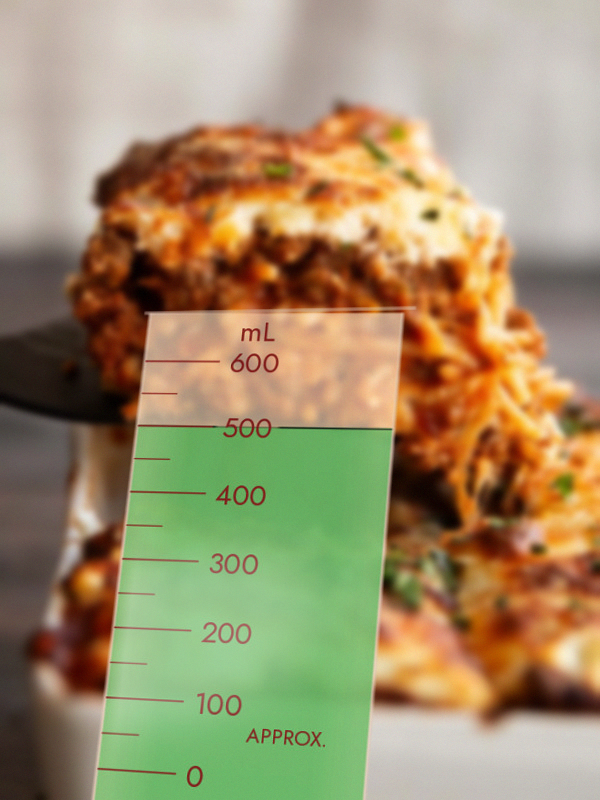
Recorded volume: 500 mL
